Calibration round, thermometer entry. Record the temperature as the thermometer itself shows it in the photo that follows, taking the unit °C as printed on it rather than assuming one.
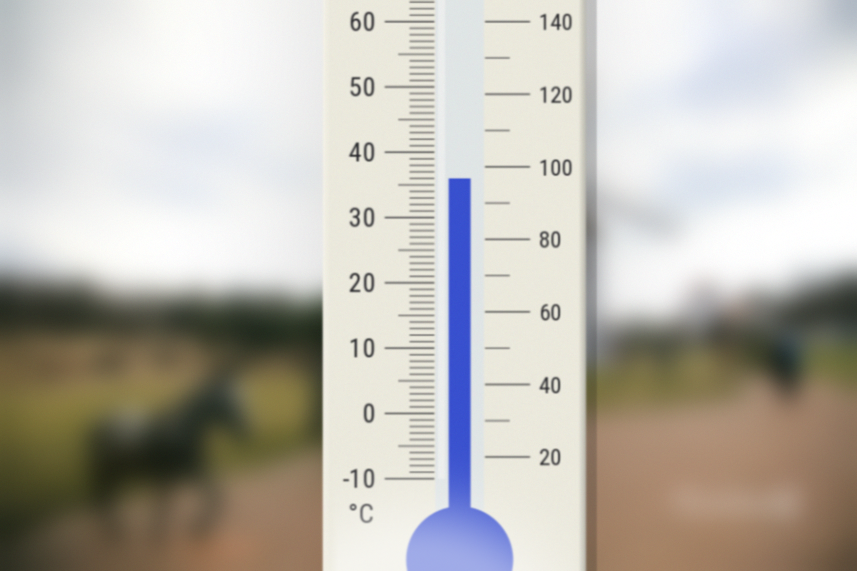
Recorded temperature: 36 °C
